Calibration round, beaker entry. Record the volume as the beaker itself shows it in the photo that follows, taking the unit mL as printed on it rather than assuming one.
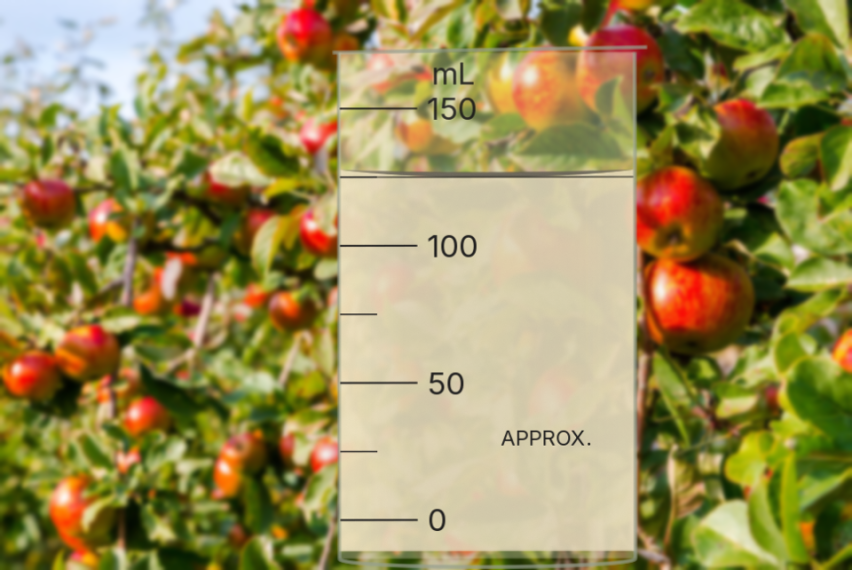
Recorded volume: 125 mL
